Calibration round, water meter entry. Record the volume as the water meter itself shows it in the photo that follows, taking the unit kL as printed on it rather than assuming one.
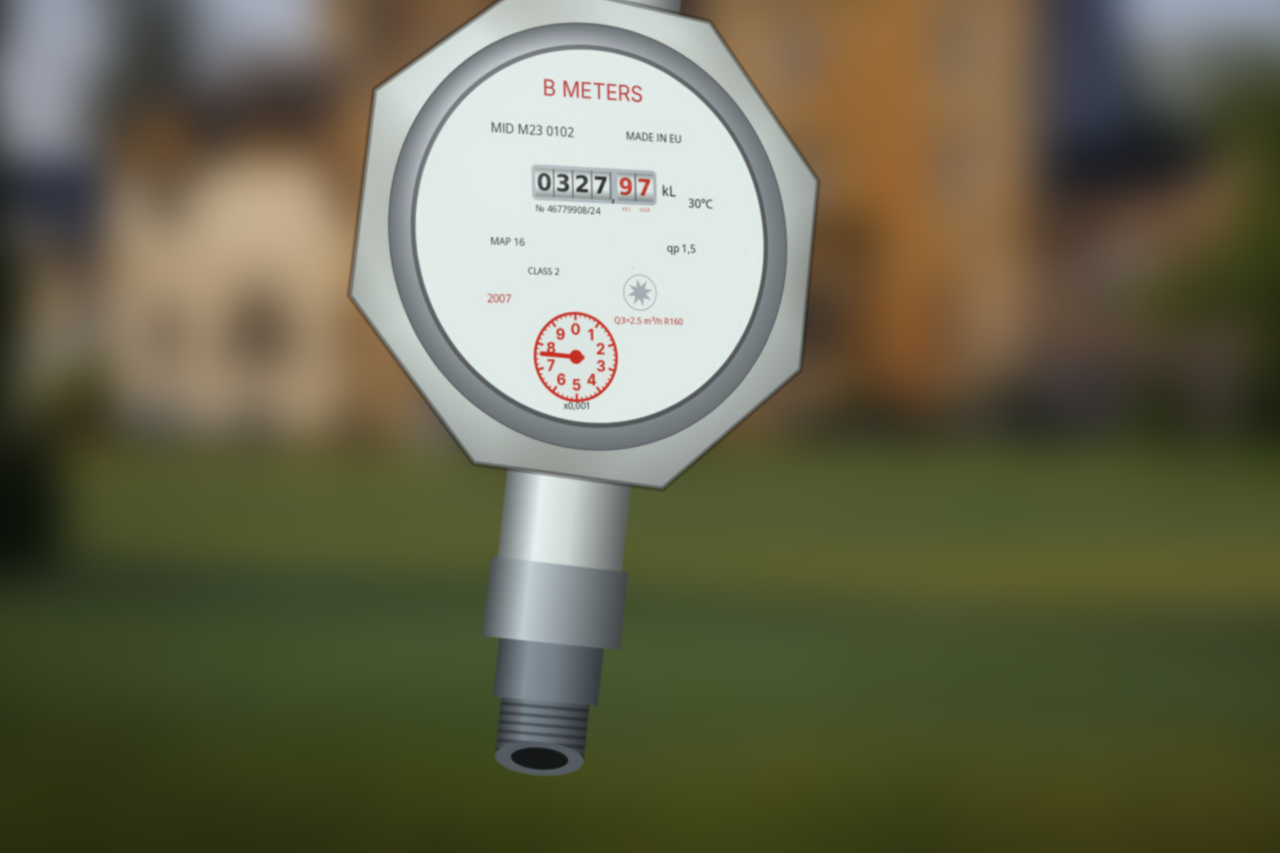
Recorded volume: 327.977 kL
